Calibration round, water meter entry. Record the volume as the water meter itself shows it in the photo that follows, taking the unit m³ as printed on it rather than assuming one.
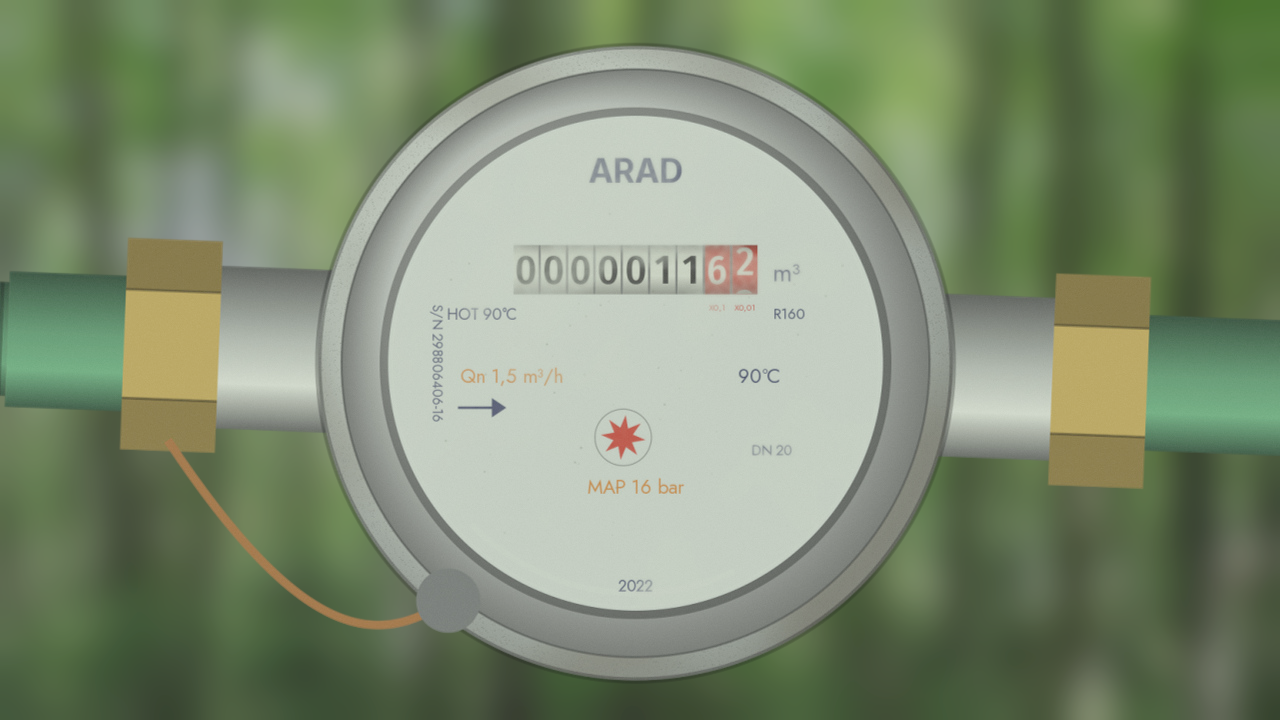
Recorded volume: 11.62 m³
